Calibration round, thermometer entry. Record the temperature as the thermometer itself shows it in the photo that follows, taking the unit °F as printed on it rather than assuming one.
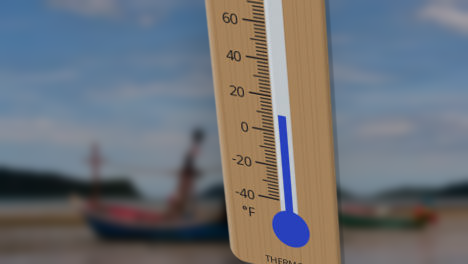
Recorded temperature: 10 °F
